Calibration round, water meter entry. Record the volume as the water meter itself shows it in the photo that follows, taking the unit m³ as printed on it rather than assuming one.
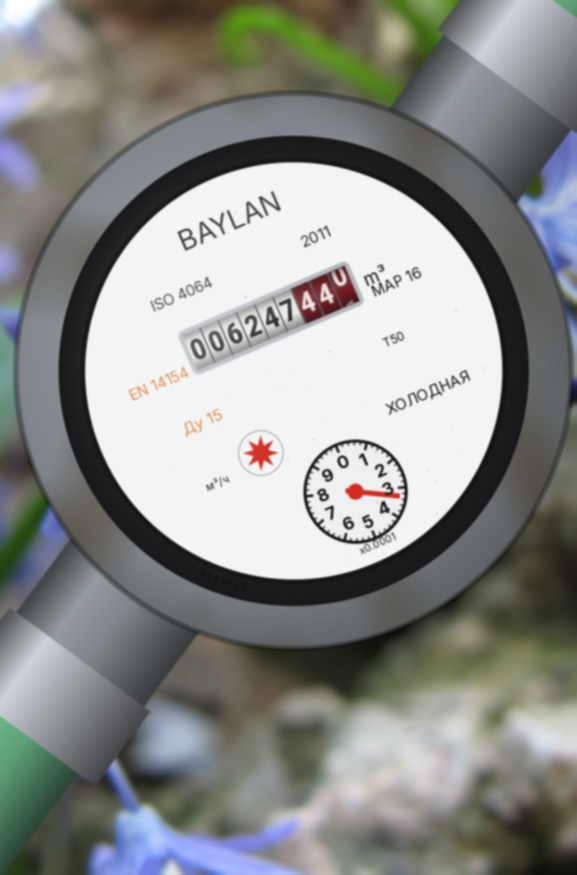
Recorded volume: 6247.4403 m³
